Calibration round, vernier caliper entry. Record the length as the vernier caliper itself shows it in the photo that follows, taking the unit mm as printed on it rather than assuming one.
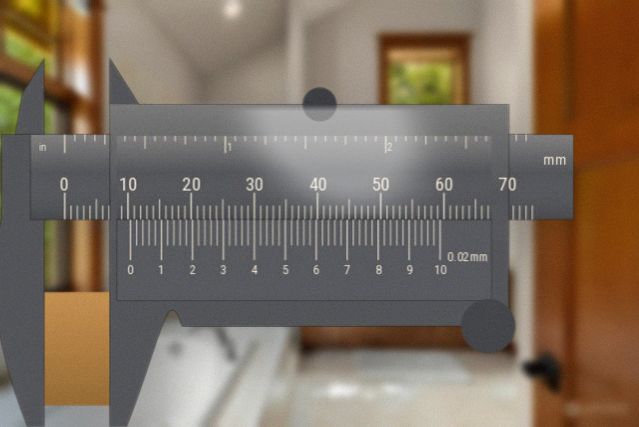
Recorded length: 10.4 mm
